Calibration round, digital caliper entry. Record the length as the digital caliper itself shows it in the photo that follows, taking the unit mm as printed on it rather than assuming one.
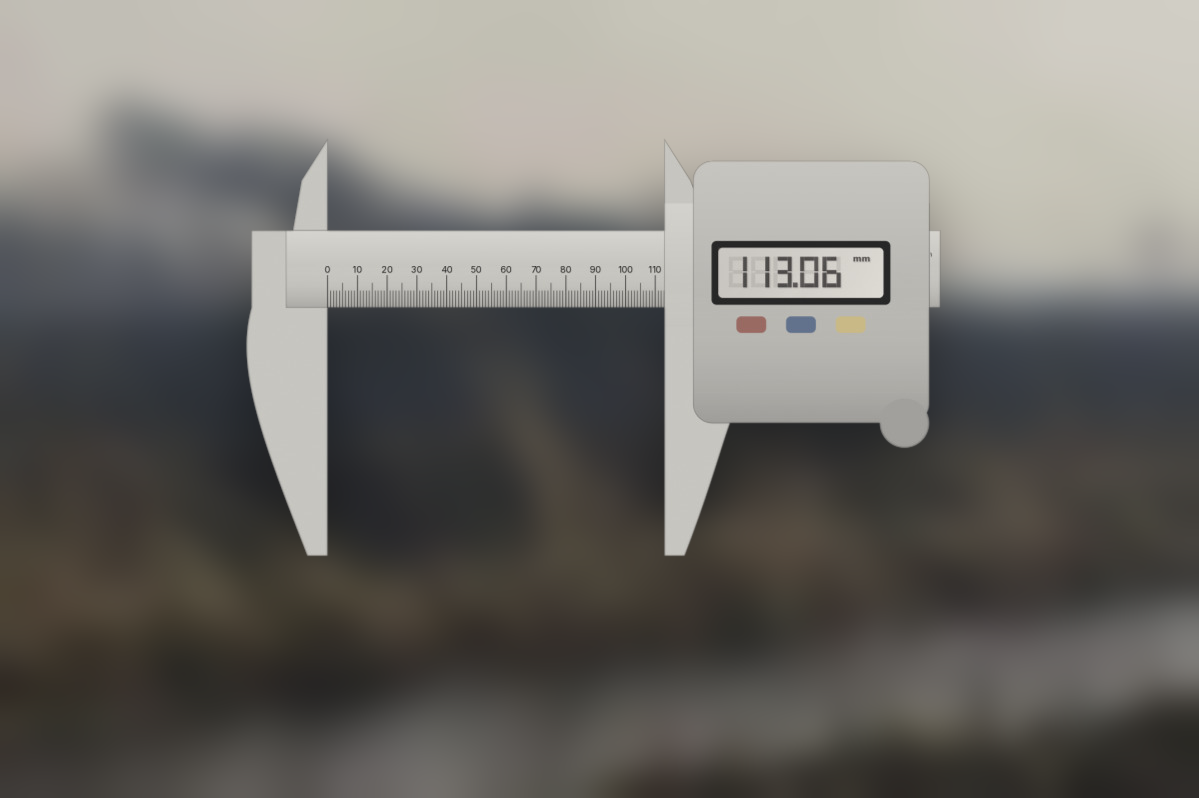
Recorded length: 113.06 mm
